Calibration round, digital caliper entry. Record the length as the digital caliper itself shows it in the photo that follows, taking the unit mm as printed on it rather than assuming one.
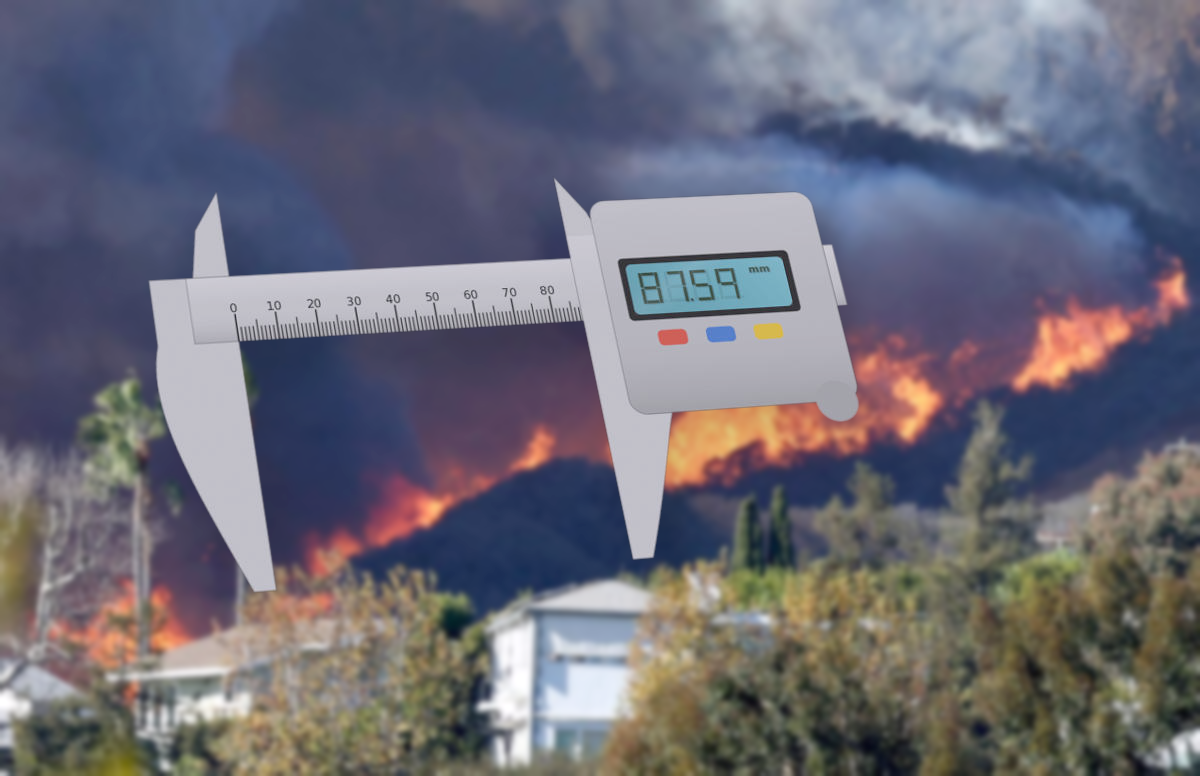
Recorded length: 87.59 mm
